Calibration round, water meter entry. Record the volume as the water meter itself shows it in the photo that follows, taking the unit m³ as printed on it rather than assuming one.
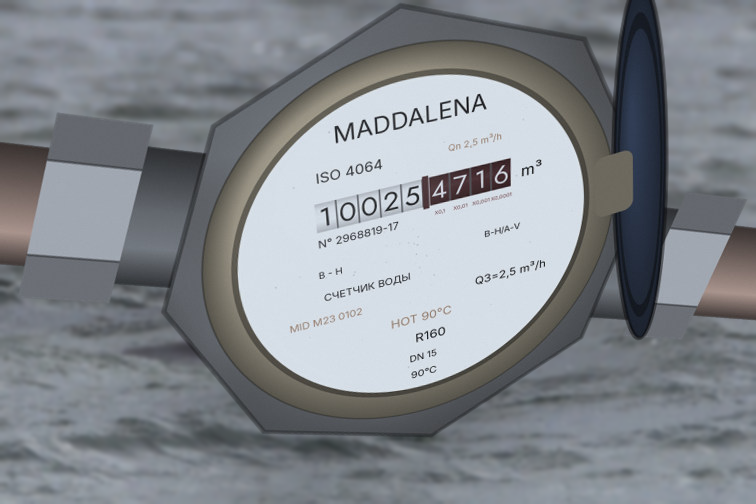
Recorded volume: 10025.4716 m³
